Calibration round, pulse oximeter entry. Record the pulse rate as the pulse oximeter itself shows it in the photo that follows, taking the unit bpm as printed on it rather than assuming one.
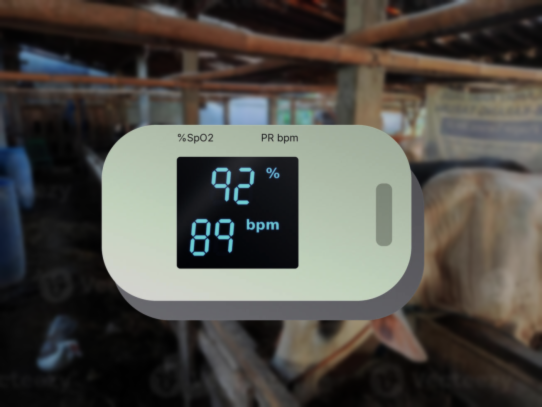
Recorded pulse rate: 89 bpm
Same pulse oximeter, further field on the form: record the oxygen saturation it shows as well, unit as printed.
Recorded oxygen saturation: 92 %
